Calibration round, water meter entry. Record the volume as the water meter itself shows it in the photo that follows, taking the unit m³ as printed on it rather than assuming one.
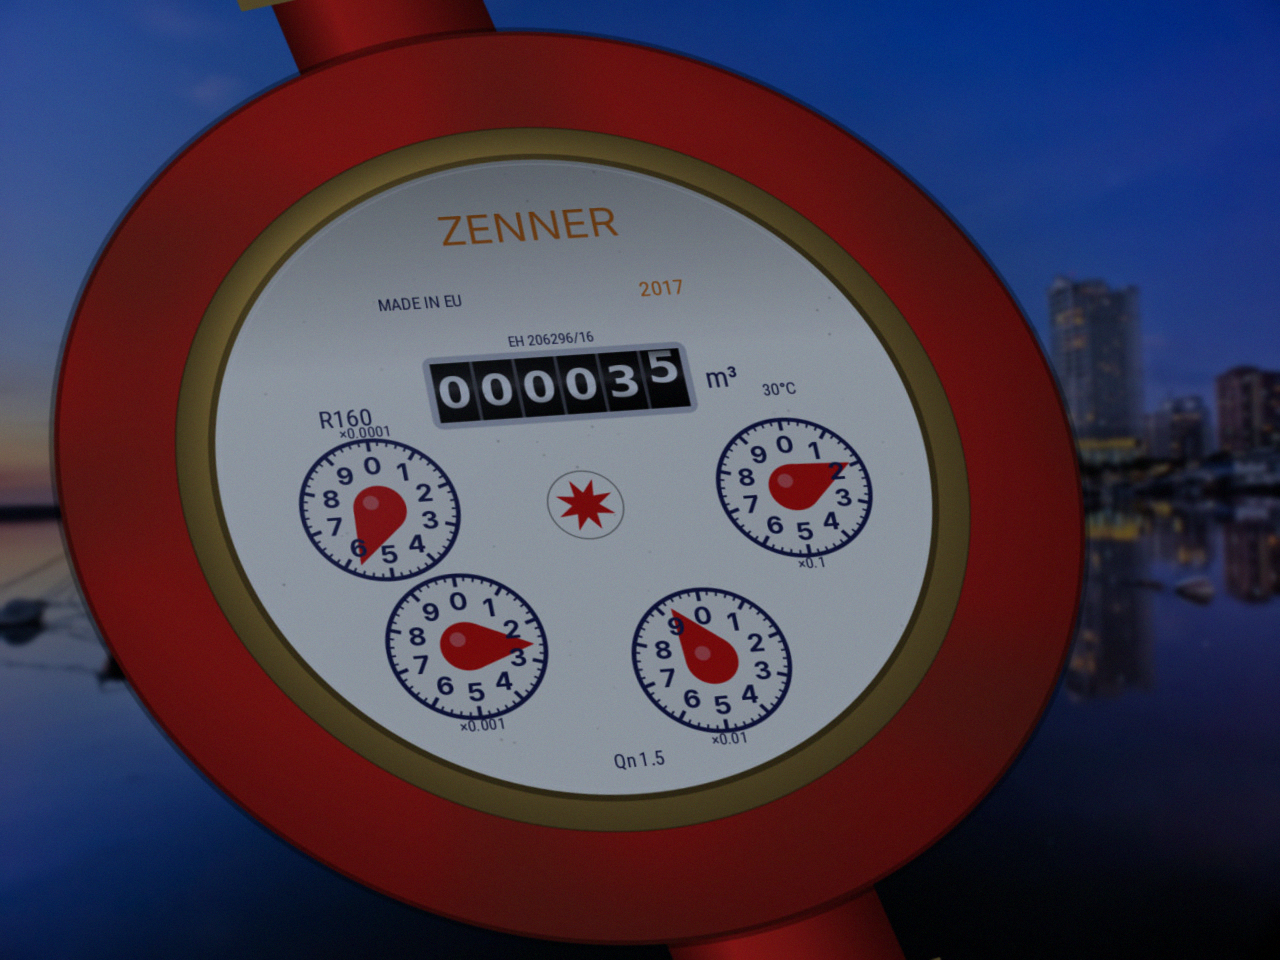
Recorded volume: 35.1925 m³
